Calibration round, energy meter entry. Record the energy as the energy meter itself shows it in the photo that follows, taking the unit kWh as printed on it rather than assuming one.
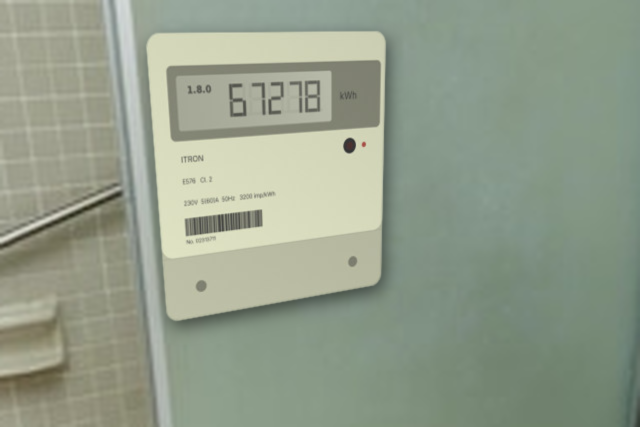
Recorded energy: 67278 kWh
